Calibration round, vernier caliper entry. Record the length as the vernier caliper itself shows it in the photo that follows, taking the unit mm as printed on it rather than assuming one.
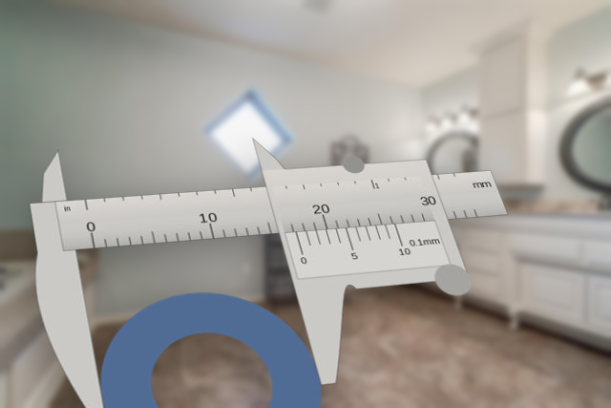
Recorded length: 17.2 mm
